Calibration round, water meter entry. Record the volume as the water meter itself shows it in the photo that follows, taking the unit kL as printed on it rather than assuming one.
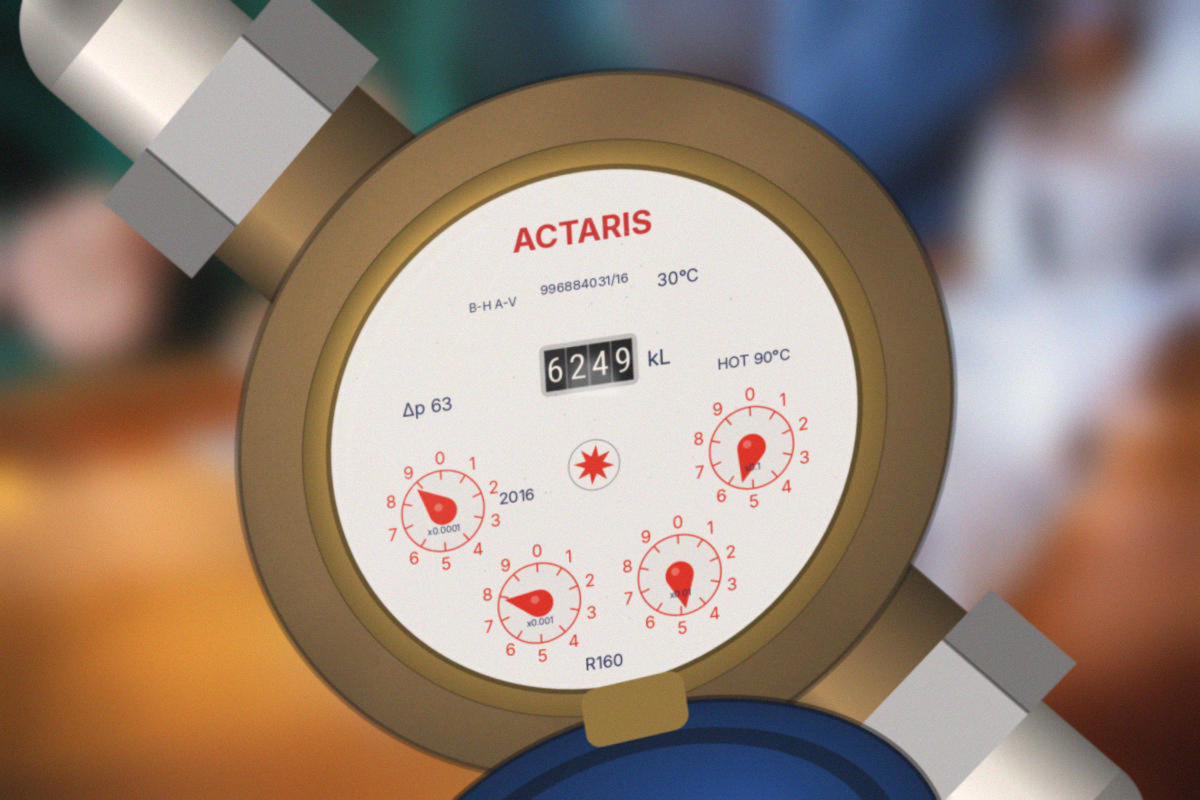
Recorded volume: 6249.5478 kL
